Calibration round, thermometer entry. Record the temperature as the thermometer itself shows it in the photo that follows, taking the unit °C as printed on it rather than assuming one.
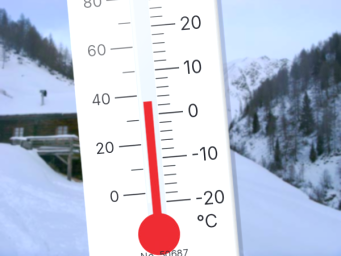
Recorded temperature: 3 °C
